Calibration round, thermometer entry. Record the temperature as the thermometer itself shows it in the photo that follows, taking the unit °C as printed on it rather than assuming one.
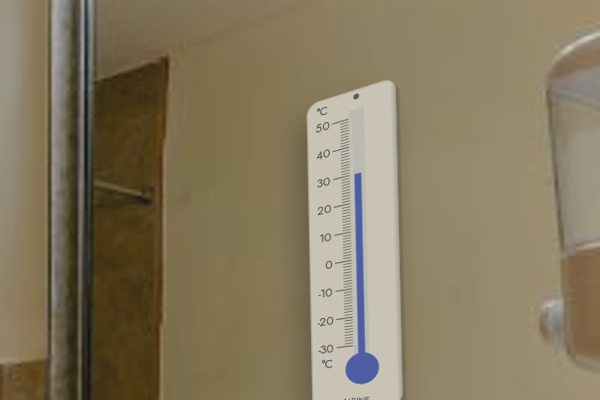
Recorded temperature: 30 °C
